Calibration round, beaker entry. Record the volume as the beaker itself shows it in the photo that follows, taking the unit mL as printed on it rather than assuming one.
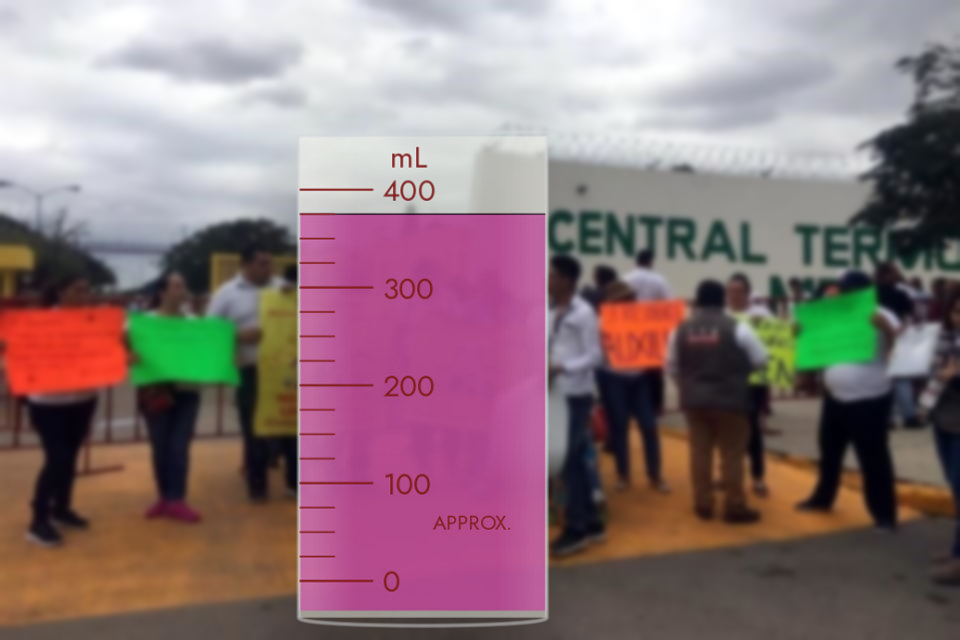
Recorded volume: 375 mL
